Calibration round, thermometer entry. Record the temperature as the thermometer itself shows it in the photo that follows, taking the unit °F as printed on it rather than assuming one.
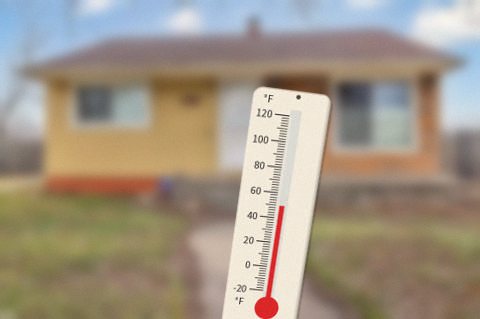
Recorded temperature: 50 °F
